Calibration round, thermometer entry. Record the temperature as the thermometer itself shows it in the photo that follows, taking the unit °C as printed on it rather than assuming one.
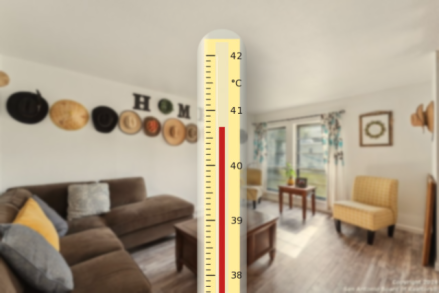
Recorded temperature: 40.7 °C
